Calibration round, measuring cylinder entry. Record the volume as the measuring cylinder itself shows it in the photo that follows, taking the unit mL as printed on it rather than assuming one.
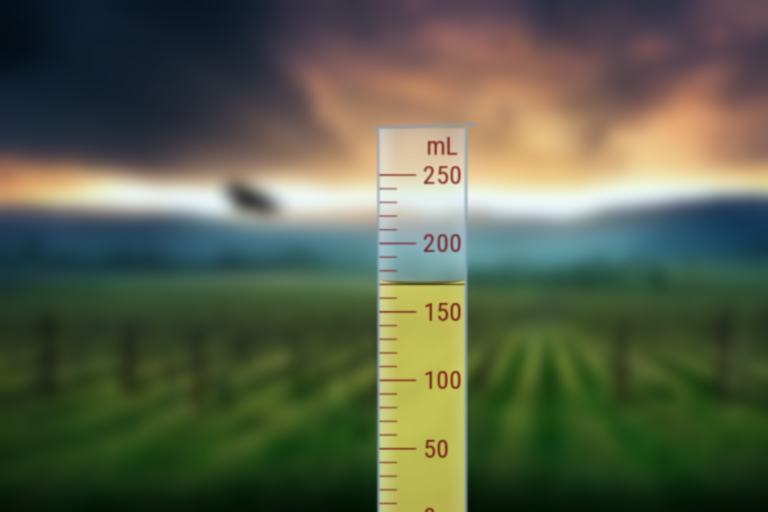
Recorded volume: 170 mL
